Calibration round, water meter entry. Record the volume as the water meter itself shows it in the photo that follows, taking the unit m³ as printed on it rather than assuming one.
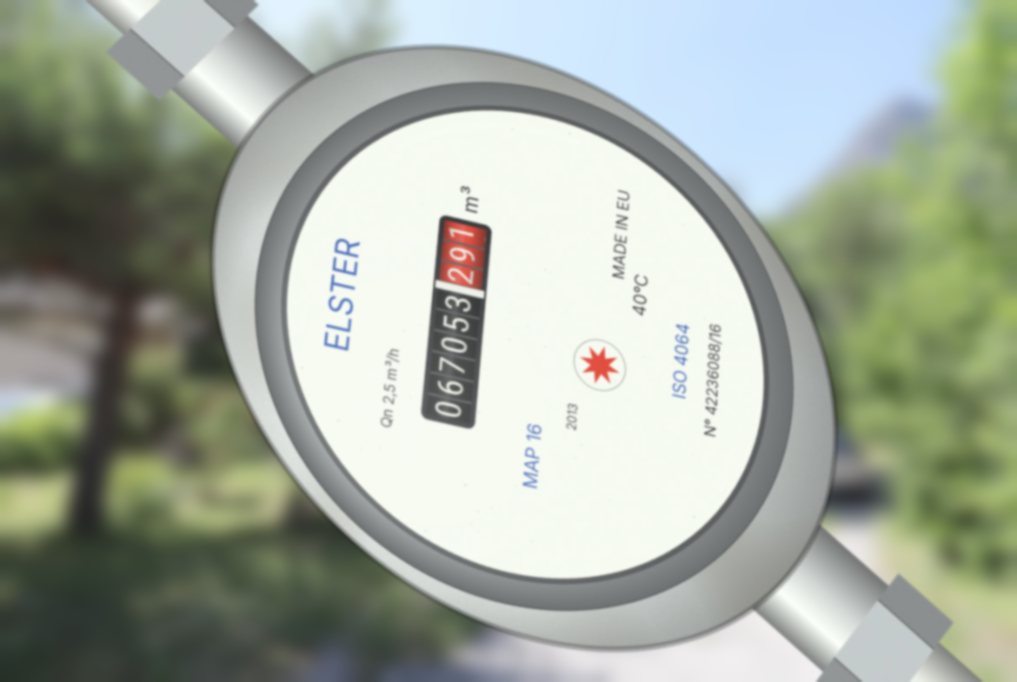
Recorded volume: 67053.291 m³
